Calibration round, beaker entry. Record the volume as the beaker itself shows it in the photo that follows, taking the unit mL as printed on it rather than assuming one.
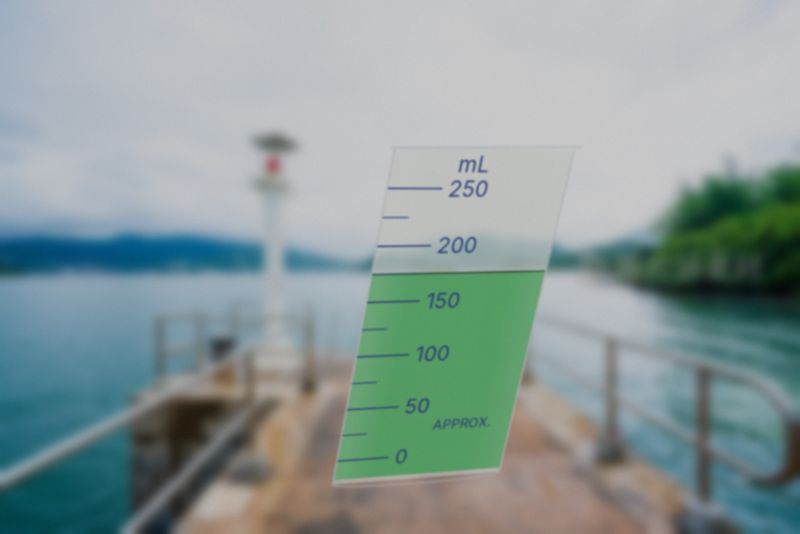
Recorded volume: 175 mL
